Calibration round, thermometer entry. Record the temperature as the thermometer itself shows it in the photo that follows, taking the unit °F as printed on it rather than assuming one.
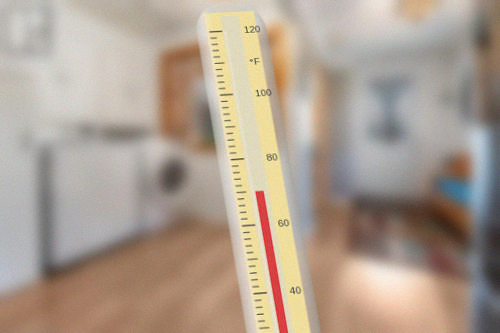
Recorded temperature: 70 °F
